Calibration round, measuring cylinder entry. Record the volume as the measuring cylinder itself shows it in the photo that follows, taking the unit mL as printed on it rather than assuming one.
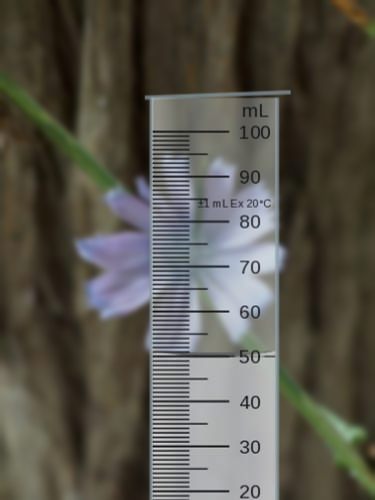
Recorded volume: 50 mL
